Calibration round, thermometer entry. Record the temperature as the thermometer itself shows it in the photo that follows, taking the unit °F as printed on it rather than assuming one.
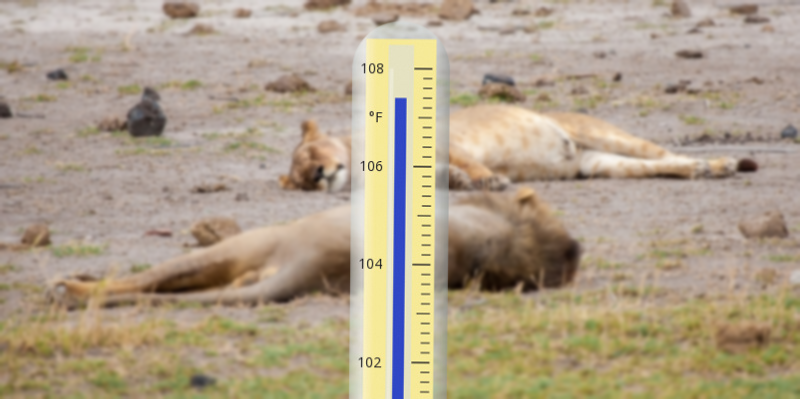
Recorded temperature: 107.4 °F
